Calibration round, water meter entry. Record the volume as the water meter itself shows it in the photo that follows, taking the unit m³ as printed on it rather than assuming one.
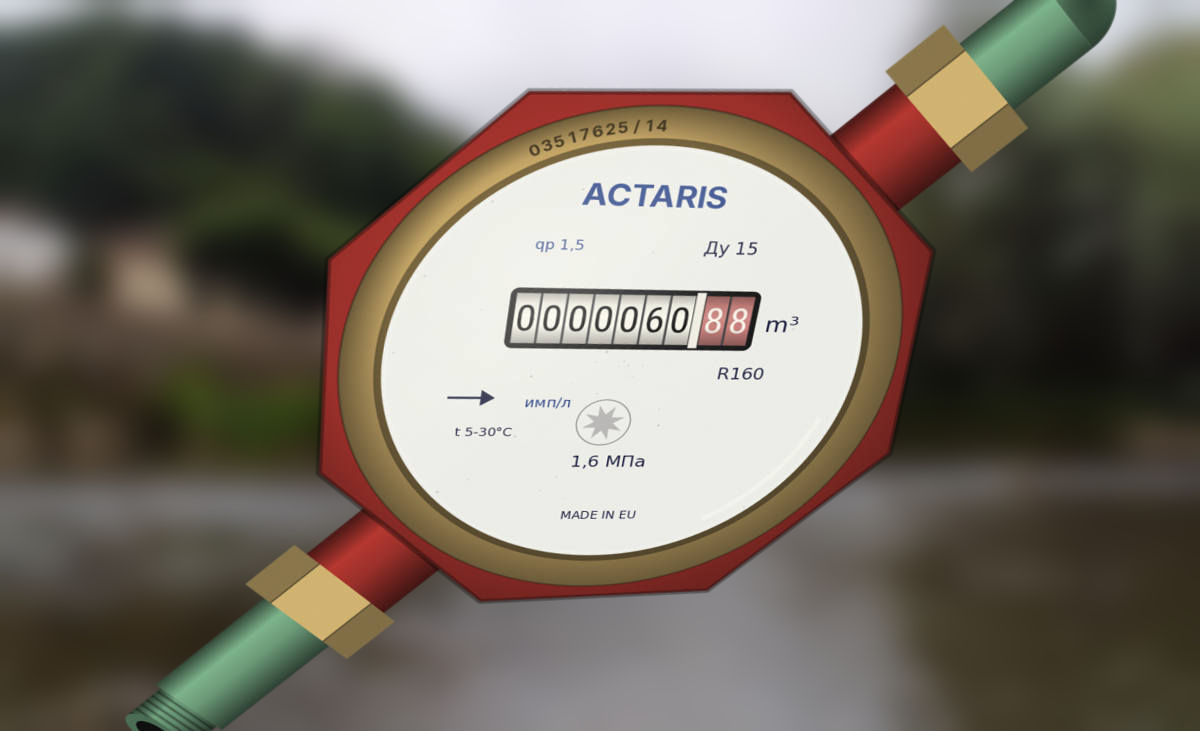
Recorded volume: 60.88 m³
